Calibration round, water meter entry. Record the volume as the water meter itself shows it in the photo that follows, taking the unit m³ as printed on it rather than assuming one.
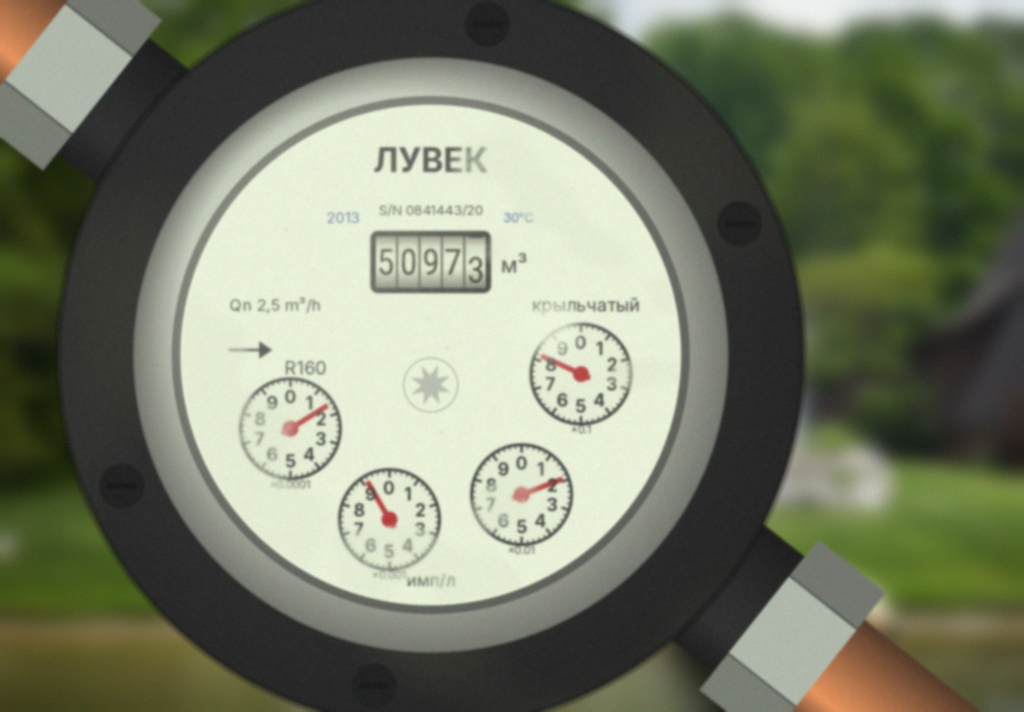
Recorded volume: 50972.8191 m³
